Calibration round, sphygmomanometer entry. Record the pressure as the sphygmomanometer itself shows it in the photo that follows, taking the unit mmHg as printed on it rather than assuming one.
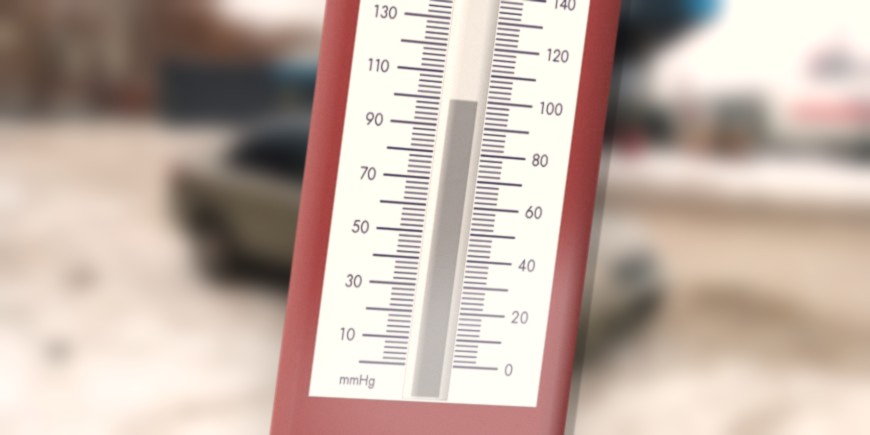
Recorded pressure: 100 mmHg
